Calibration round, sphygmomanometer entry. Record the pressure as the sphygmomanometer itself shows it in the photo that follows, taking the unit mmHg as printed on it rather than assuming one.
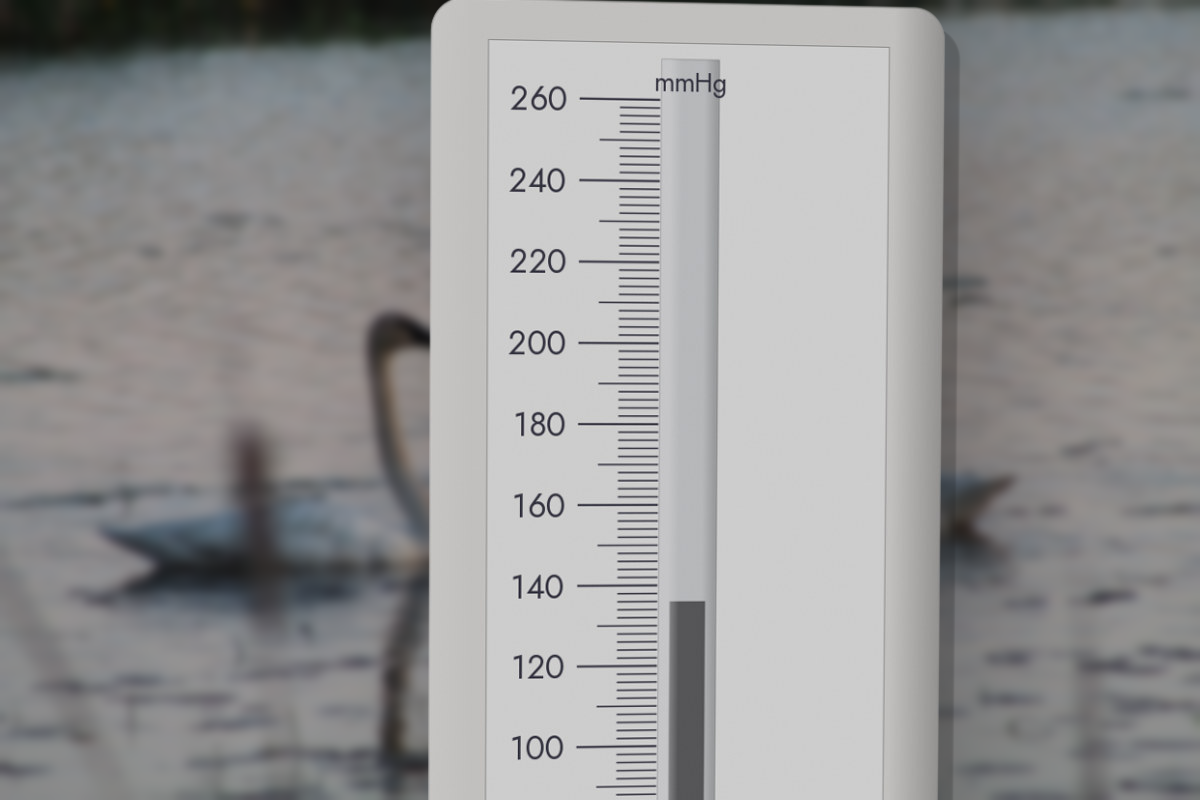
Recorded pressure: 136 mmHg
